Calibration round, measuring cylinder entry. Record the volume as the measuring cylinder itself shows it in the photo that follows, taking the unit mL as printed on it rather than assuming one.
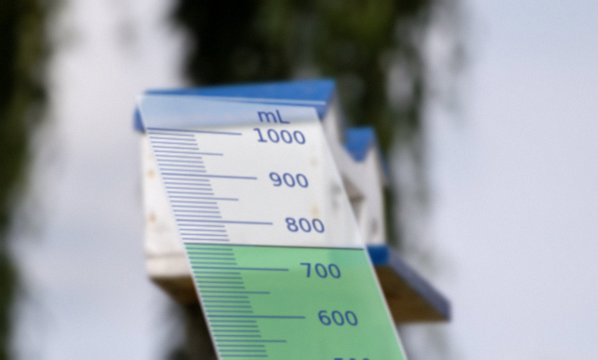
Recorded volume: 750 mL
